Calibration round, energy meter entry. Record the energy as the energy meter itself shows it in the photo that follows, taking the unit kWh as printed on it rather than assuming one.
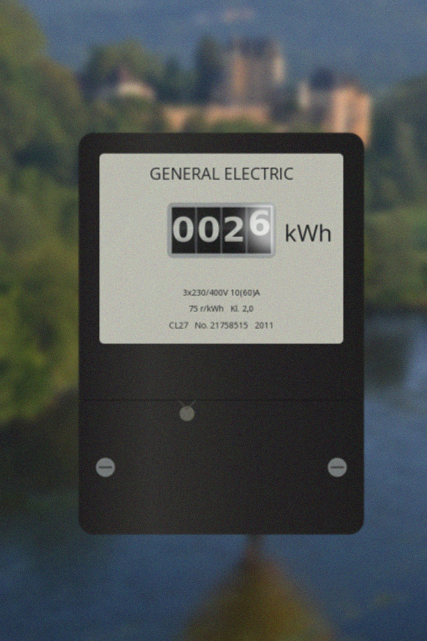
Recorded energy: 26 kWh
